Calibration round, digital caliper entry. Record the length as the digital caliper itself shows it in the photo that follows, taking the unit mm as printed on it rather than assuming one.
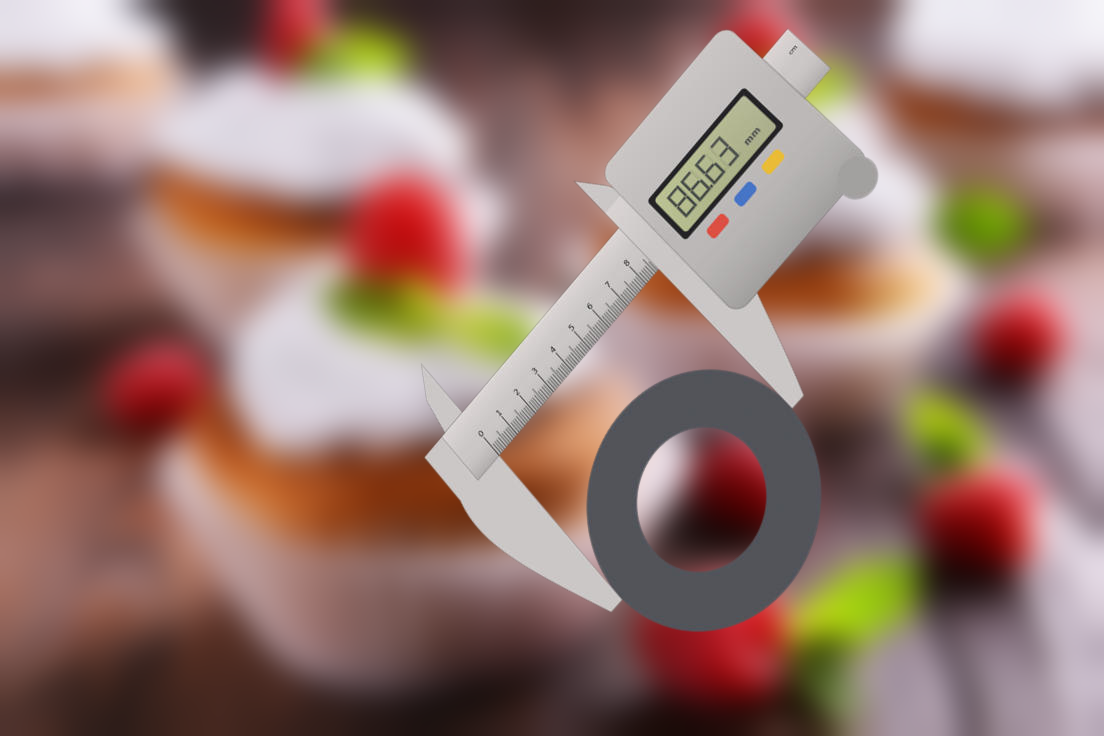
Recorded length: 86.63 mm
